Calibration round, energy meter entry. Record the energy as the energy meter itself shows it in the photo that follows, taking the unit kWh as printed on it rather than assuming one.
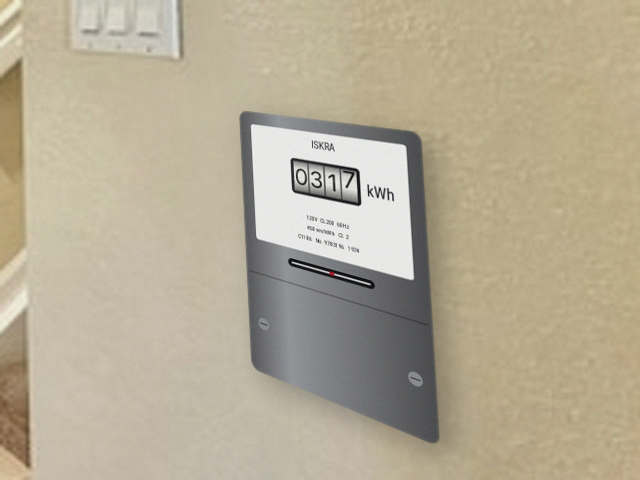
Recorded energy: 317 kWh
